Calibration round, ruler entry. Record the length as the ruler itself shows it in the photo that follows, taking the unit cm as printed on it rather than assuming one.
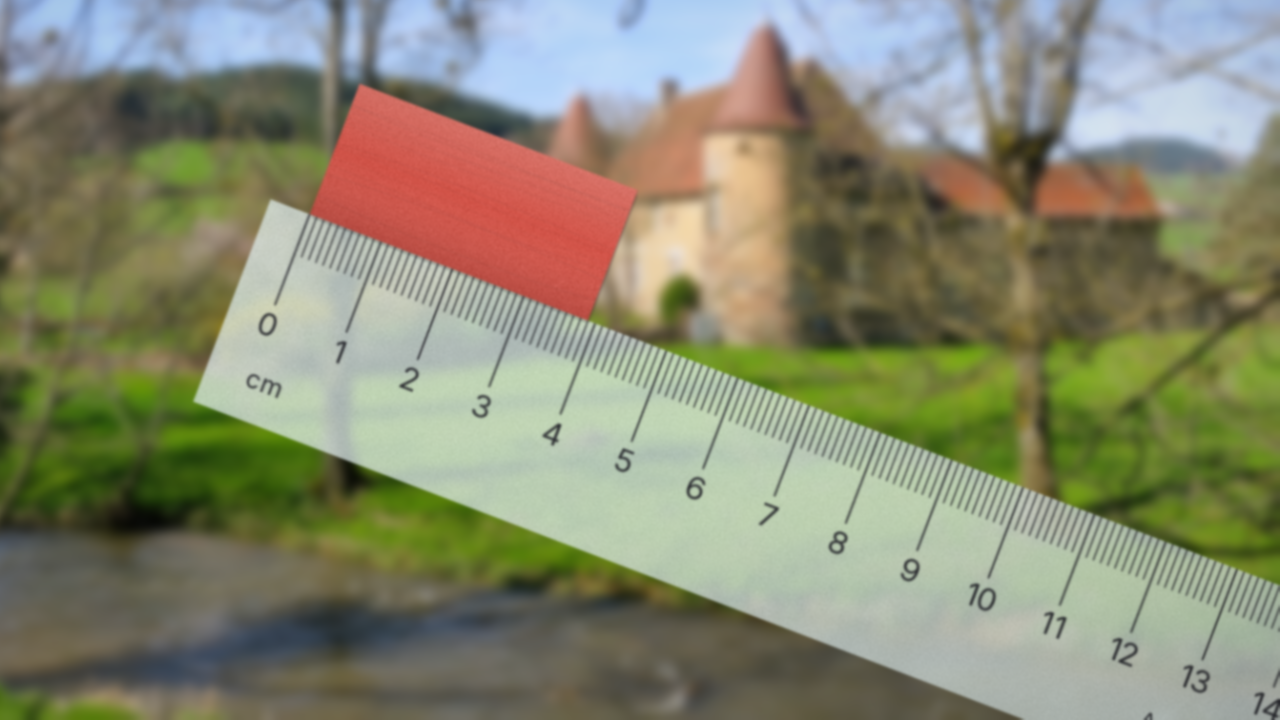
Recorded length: 3.9 cm
